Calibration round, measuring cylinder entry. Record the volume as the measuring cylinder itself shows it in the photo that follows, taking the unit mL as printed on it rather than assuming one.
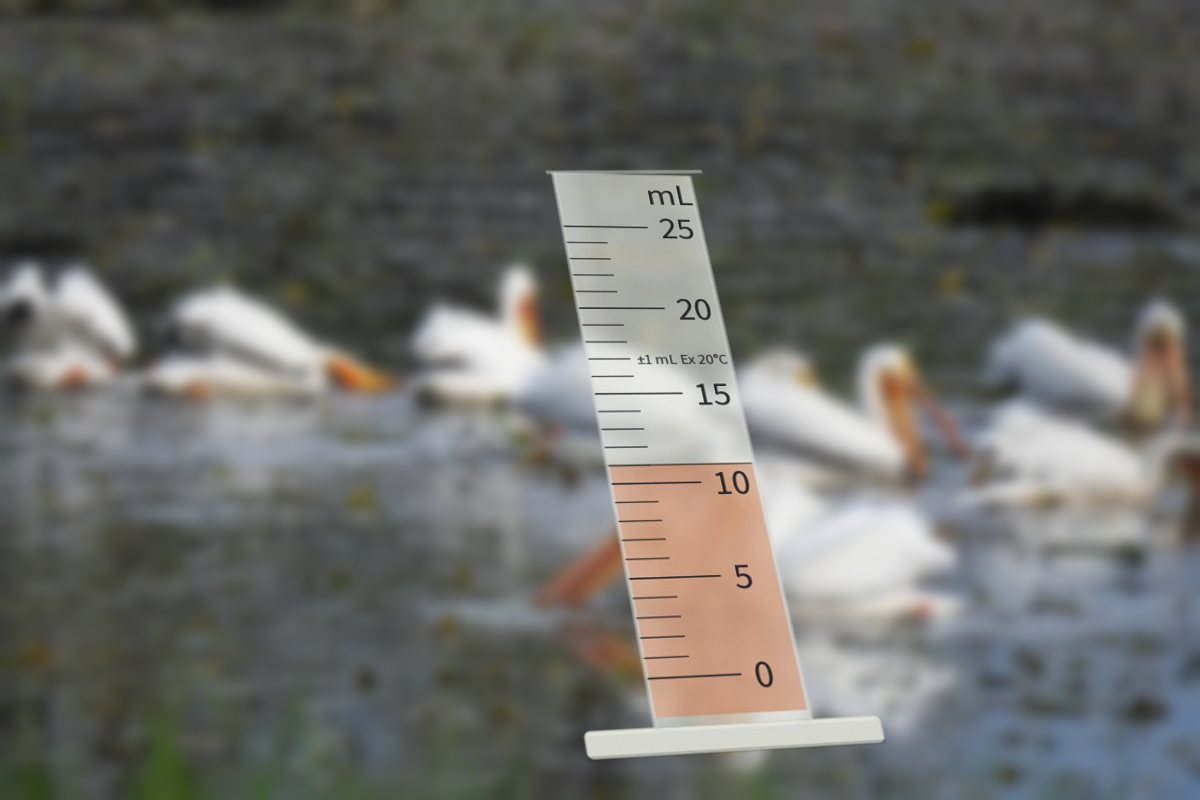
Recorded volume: 11 mL
